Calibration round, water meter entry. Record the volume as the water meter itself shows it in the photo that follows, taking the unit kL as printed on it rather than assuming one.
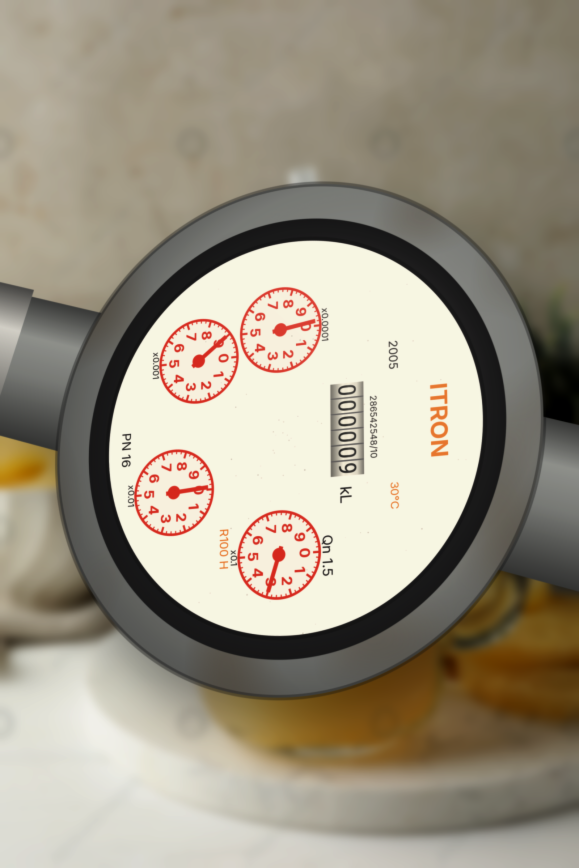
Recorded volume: 9.2989 kL
